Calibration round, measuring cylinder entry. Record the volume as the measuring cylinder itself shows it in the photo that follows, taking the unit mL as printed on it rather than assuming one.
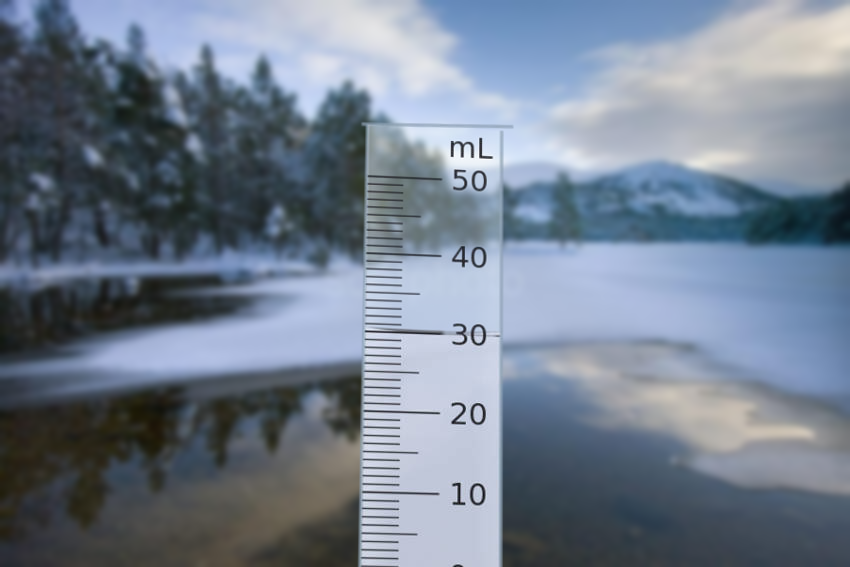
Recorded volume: 30 mL
